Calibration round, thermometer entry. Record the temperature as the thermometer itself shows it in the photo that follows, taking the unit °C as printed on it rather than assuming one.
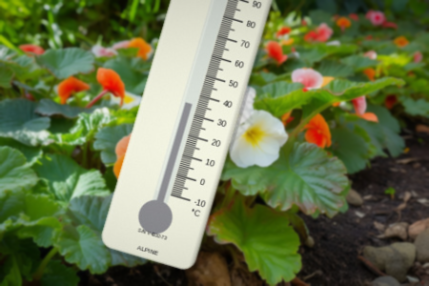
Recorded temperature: 35 °C
